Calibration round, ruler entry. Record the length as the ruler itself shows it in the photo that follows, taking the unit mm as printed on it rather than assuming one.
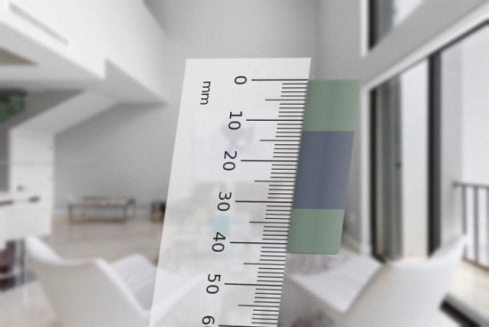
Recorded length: 42 mm
